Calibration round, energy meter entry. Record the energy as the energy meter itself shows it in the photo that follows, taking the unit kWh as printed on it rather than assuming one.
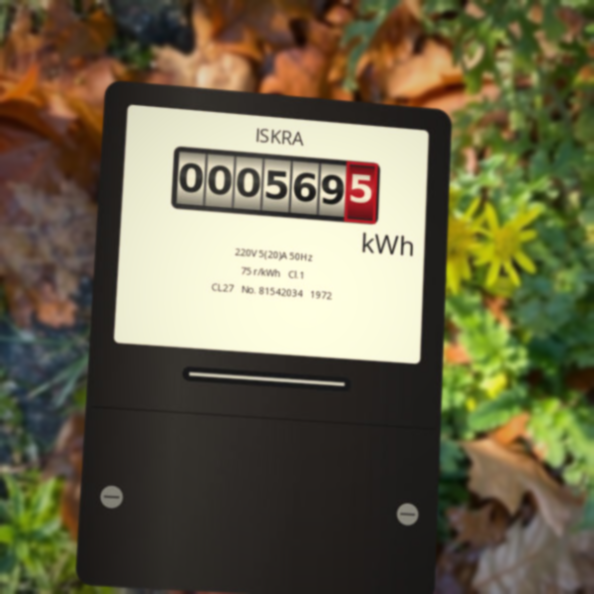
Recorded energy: 569.5 kWh
